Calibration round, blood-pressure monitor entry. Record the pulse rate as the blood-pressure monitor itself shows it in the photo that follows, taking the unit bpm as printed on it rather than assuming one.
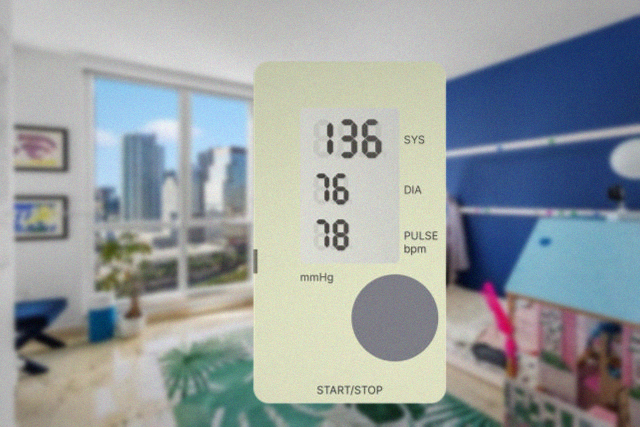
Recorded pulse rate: 78 bpm
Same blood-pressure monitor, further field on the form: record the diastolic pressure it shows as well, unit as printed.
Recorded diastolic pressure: 76 mmHg
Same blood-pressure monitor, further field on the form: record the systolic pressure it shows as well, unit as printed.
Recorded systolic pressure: 136 mmHg
